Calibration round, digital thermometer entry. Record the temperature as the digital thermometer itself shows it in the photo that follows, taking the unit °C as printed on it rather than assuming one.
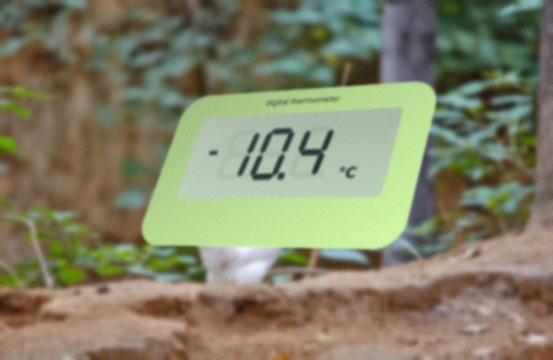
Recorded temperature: -10.4 °C
